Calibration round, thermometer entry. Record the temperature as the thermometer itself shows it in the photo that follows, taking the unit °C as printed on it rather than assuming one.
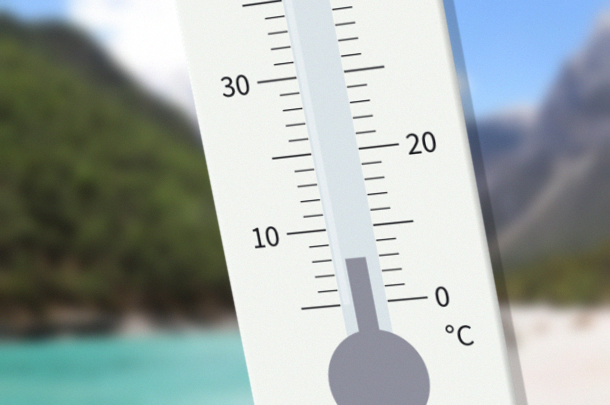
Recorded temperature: 6 °C
